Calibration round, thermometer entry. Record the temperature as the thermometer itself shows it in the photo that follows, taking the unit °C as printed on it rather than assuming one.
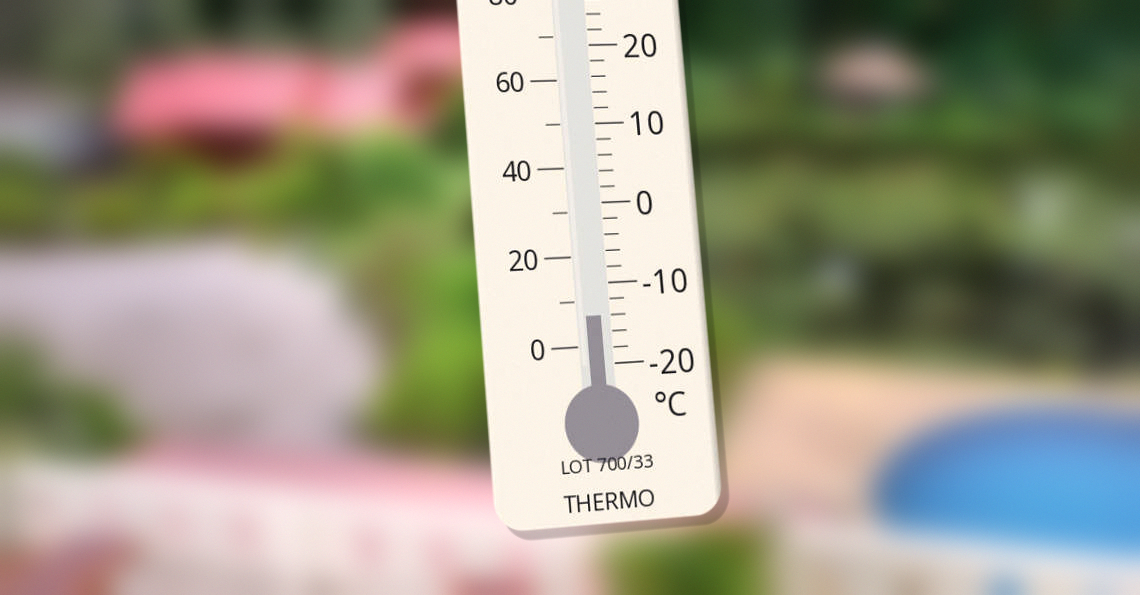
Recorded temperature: -14 °C
